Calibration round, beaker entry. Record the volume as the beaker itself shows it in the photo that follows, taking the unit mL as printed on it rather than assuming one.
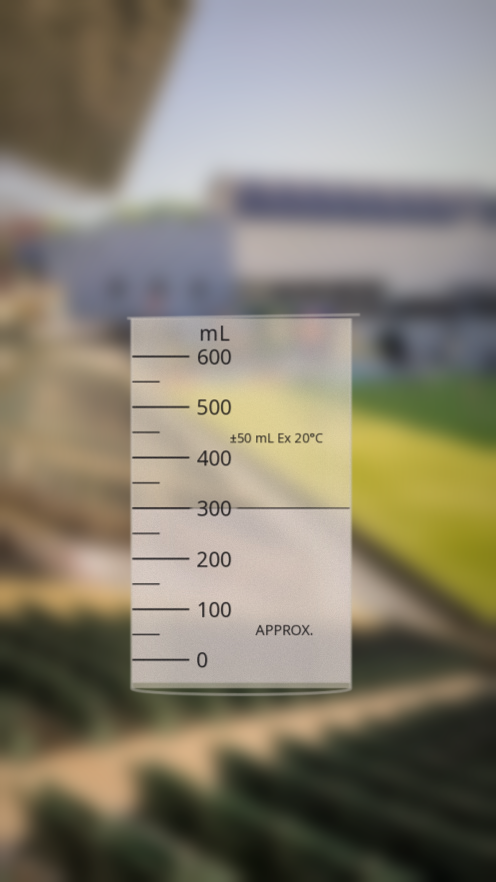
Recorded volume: 300 mL
